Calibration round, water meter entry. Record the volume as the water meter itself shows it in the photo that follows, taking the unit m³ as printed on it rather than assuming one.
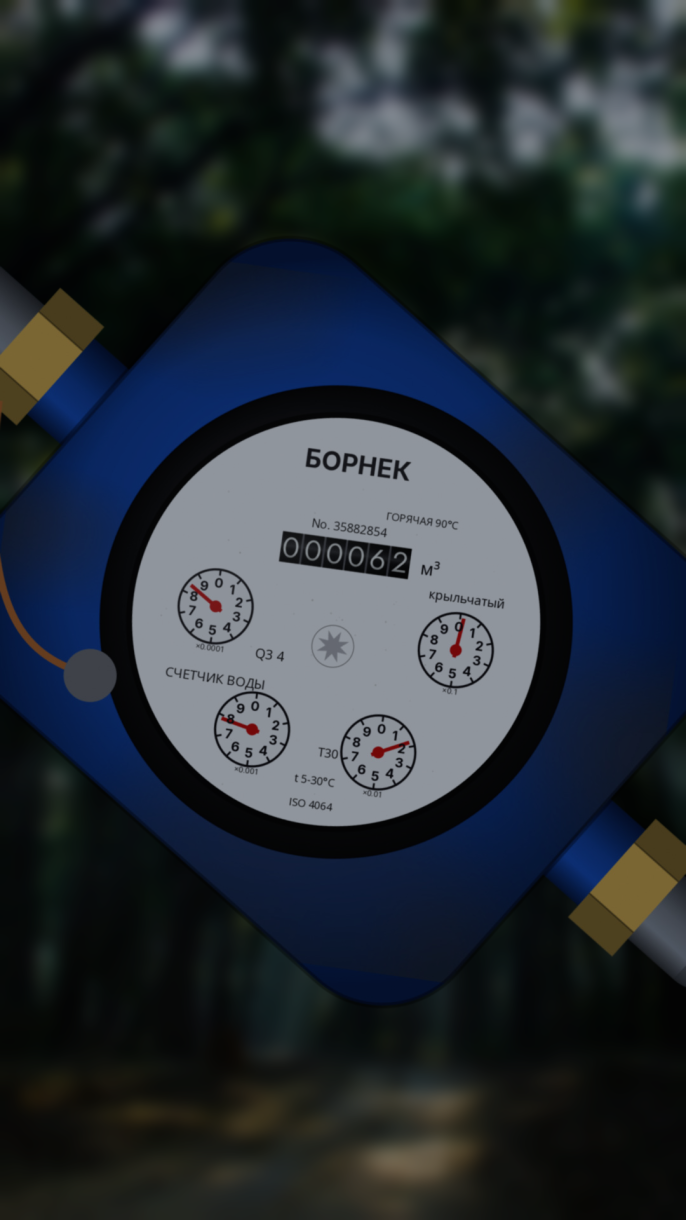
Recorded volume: 62.0178 m³
